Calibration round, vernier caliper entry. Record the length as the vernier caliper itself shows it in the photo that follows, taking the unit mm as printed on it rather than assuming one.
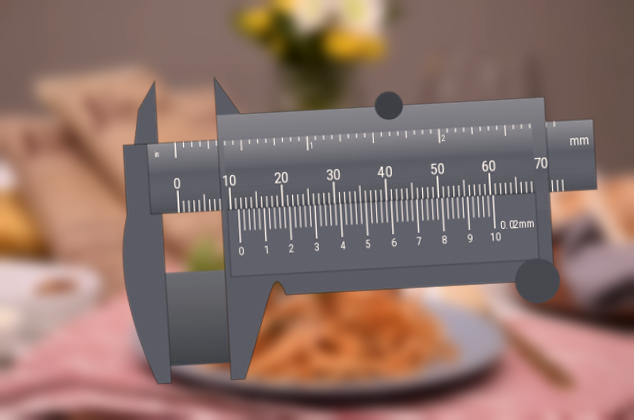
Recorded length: 11.5 mm
